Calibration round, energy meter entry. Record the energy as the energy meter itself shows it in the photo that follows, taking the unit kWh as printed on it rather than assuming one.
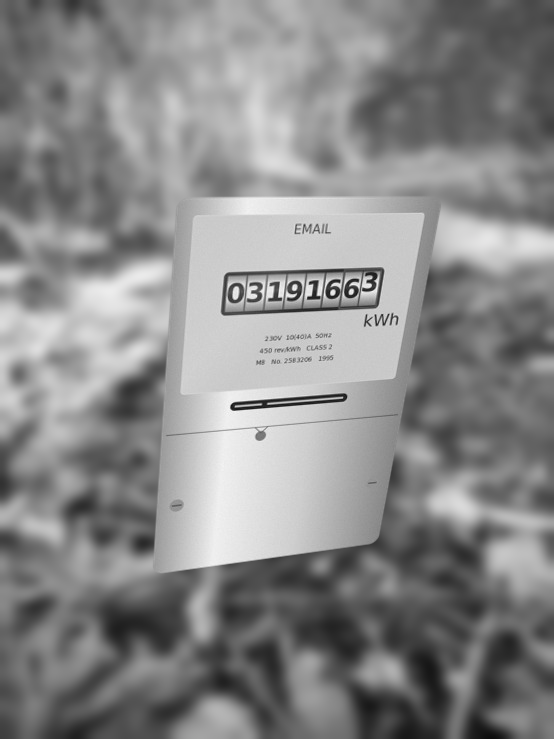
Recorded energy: 31916.63 kWh
